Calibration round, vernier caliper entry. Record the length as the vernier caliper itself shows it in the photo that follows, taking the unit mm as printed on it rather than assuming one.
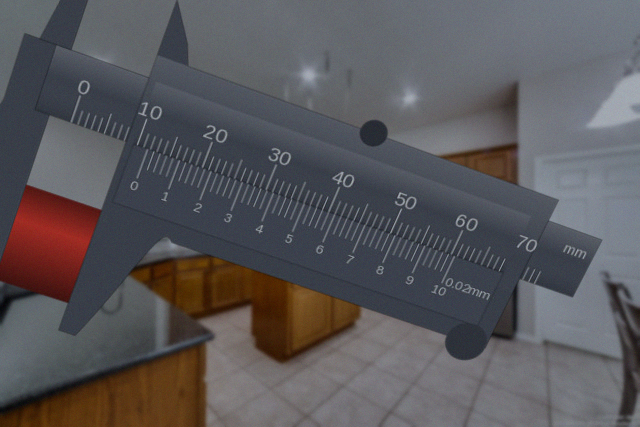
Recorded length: 11.6 mm
